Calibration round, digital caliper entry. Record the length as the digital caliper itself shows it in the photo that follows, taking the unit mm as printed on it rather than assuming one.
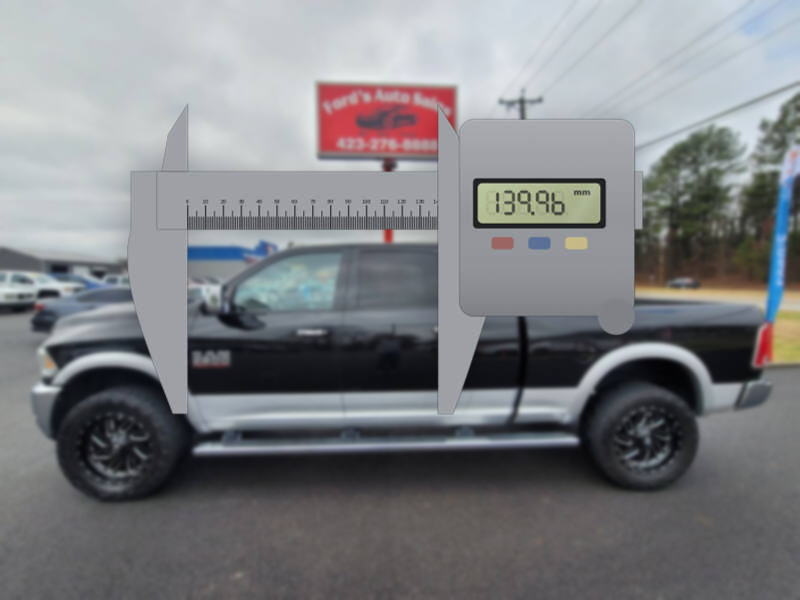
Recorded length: 139.96 mm
